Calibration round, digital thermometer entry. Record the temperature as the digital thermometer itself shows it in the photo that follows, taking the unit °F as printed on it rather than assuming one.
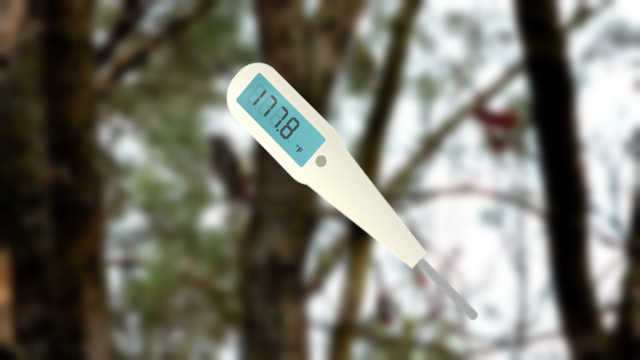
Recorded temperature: 177.8 °F
